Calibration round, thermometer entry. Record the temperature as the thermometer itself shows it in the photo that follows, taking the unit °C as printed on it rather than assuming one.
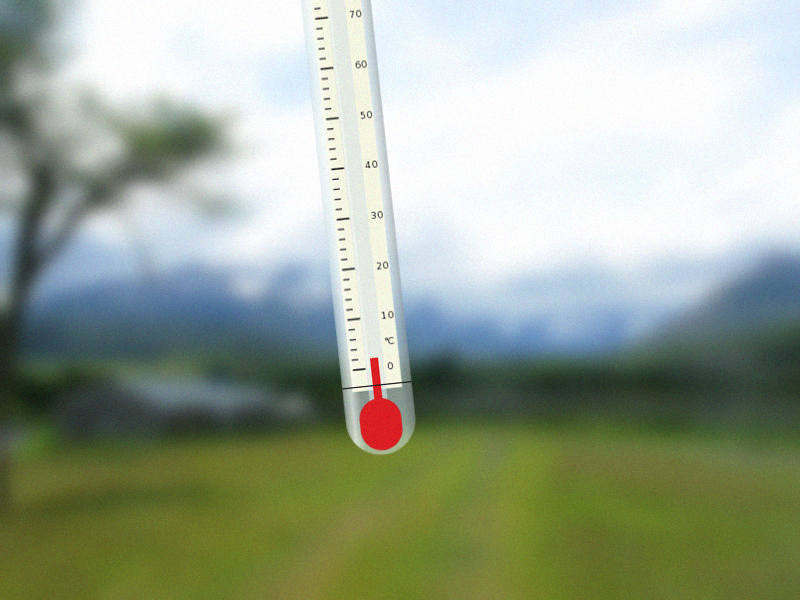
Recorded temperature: 2 °C
